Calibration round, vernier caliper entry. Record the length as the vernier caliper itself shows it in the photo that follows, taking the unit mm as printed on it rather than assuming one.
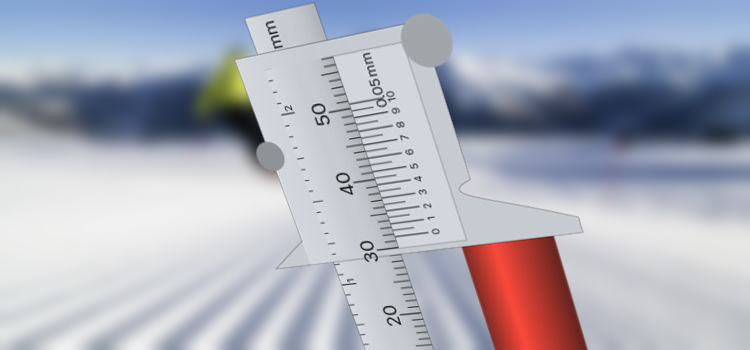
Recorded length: 31.6 mm
